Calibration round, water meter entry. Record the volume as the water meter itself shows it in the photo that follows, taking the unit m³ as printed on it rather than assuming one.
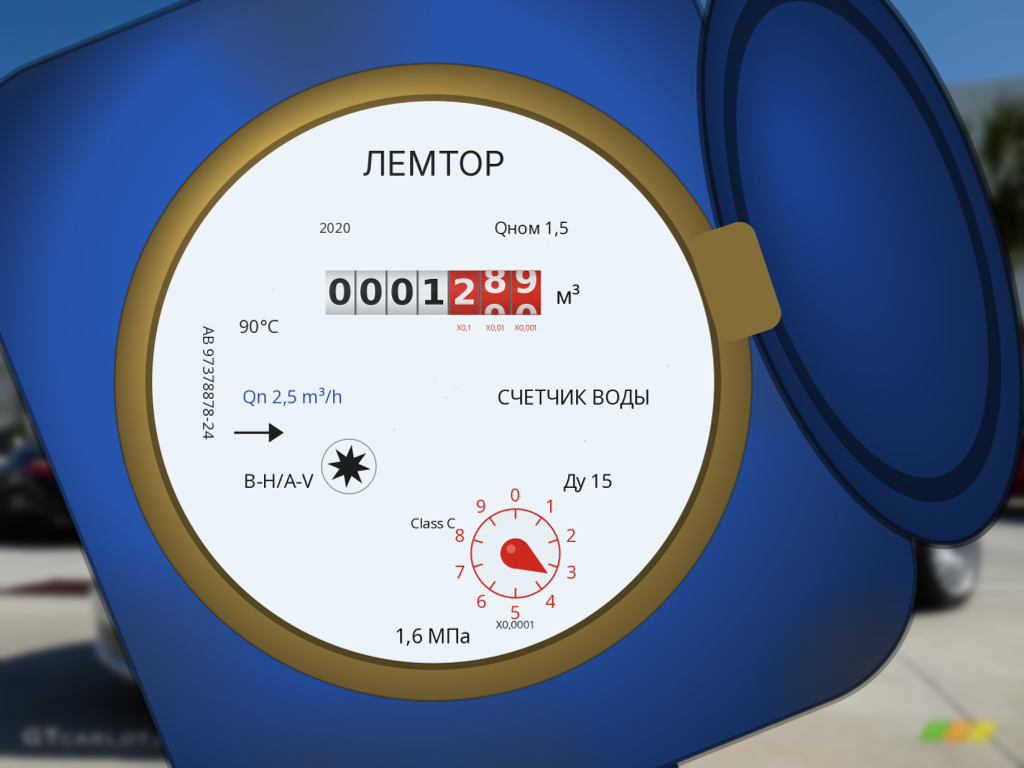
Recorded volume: 1.2893 m³
